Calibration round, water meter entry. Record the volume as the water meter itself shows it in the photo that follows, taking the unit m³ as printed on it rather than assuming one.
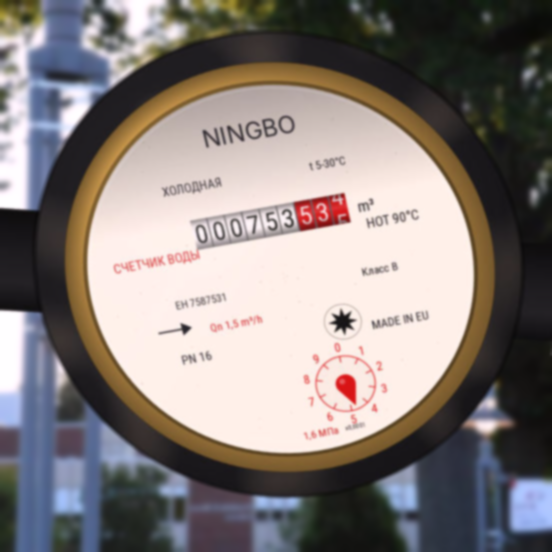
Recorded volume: 753.5344 m³
